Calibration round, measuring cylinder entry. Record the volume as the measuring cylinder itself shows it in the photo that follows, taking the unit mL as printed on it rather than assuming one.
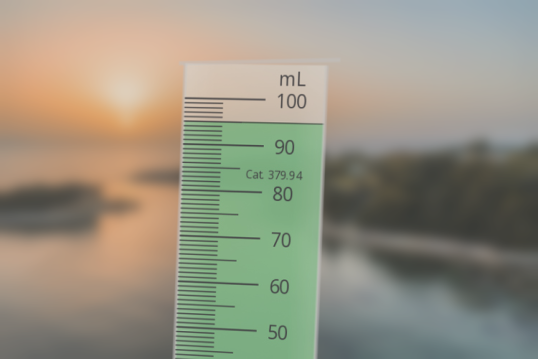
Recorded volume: 95 mL
